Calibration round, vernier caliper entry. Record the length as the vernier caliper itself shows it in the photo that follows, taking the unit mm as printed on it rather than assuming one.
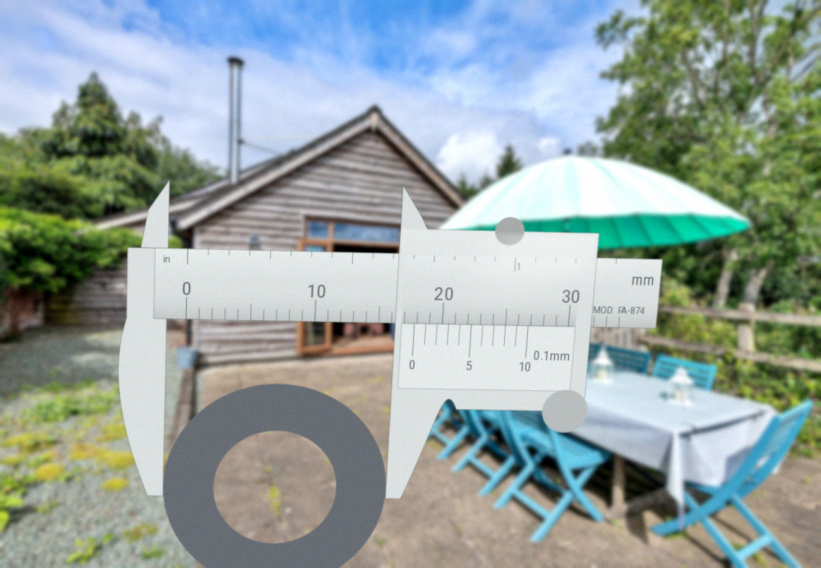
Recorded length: 17.8 mm
